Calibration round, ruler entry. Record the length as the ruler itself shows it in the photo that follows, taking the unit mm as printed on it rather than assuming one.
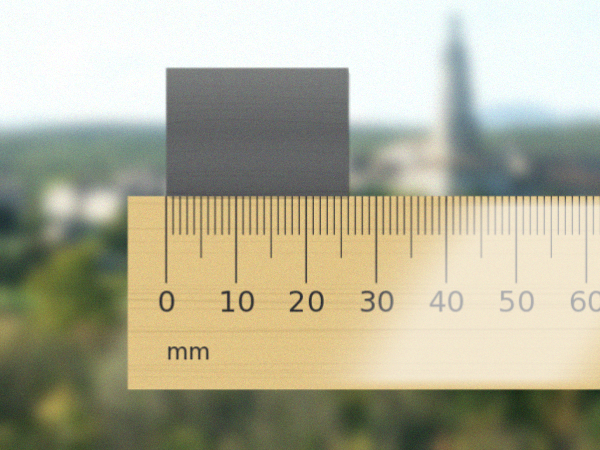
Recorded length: 26 mm
